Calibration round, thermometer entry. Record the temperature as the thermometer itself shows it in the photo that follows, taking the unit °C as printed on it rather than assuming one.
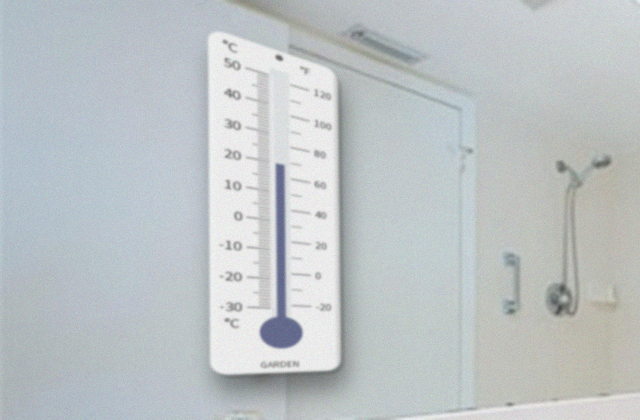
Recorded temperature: 20 °C
